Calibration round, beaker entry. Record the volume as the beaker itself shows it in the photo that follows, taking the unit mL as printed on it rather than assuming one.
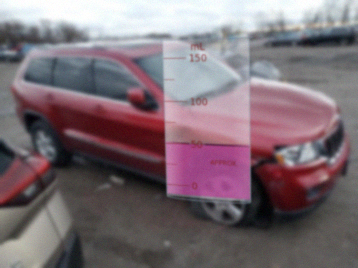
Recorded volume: 50 mL
